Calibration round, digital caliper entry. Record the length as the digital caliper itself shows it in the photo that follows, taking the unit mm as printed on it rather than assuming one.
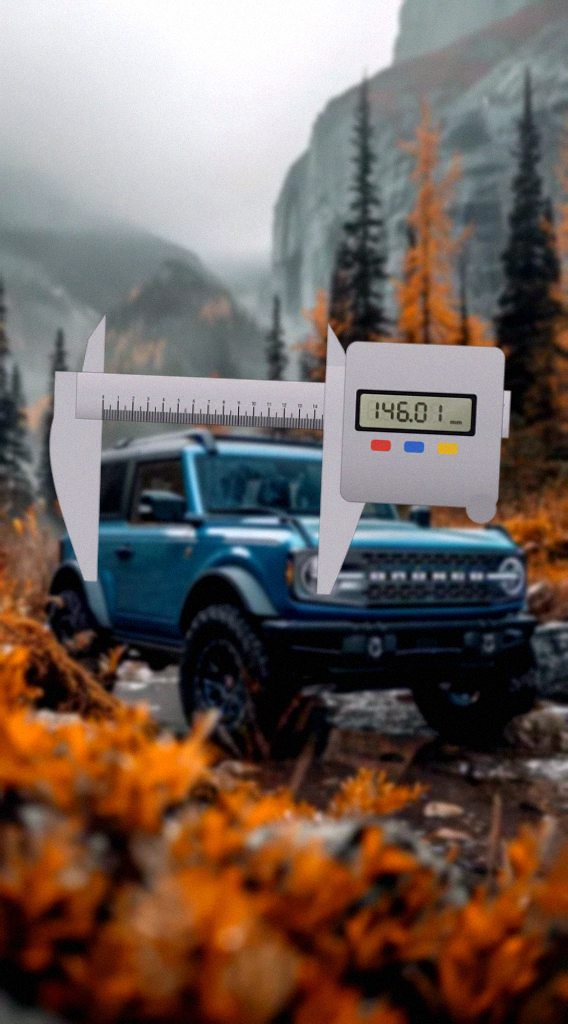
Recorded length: 146.01 mm
